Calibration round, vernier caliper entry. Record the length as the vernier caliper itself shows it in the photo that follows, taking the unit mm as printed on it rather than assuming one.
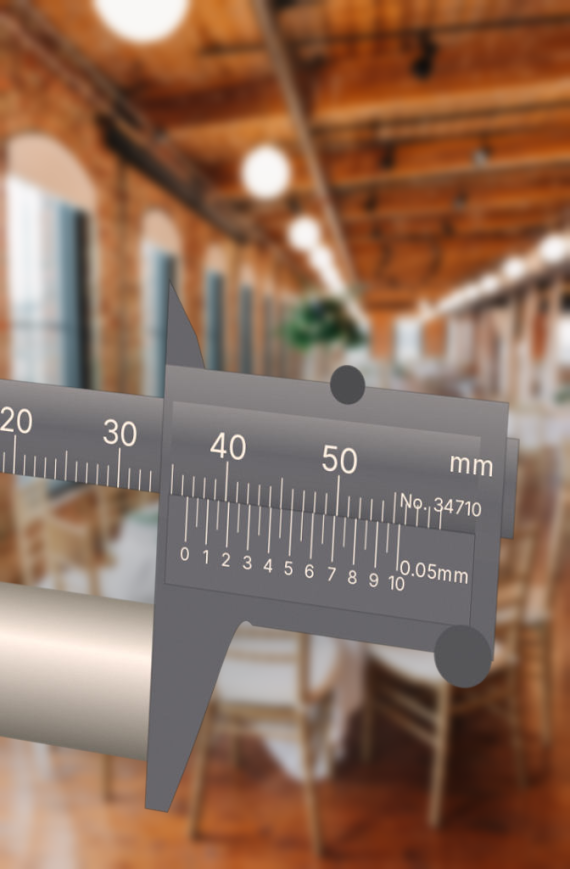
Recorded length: 36.5 mm
